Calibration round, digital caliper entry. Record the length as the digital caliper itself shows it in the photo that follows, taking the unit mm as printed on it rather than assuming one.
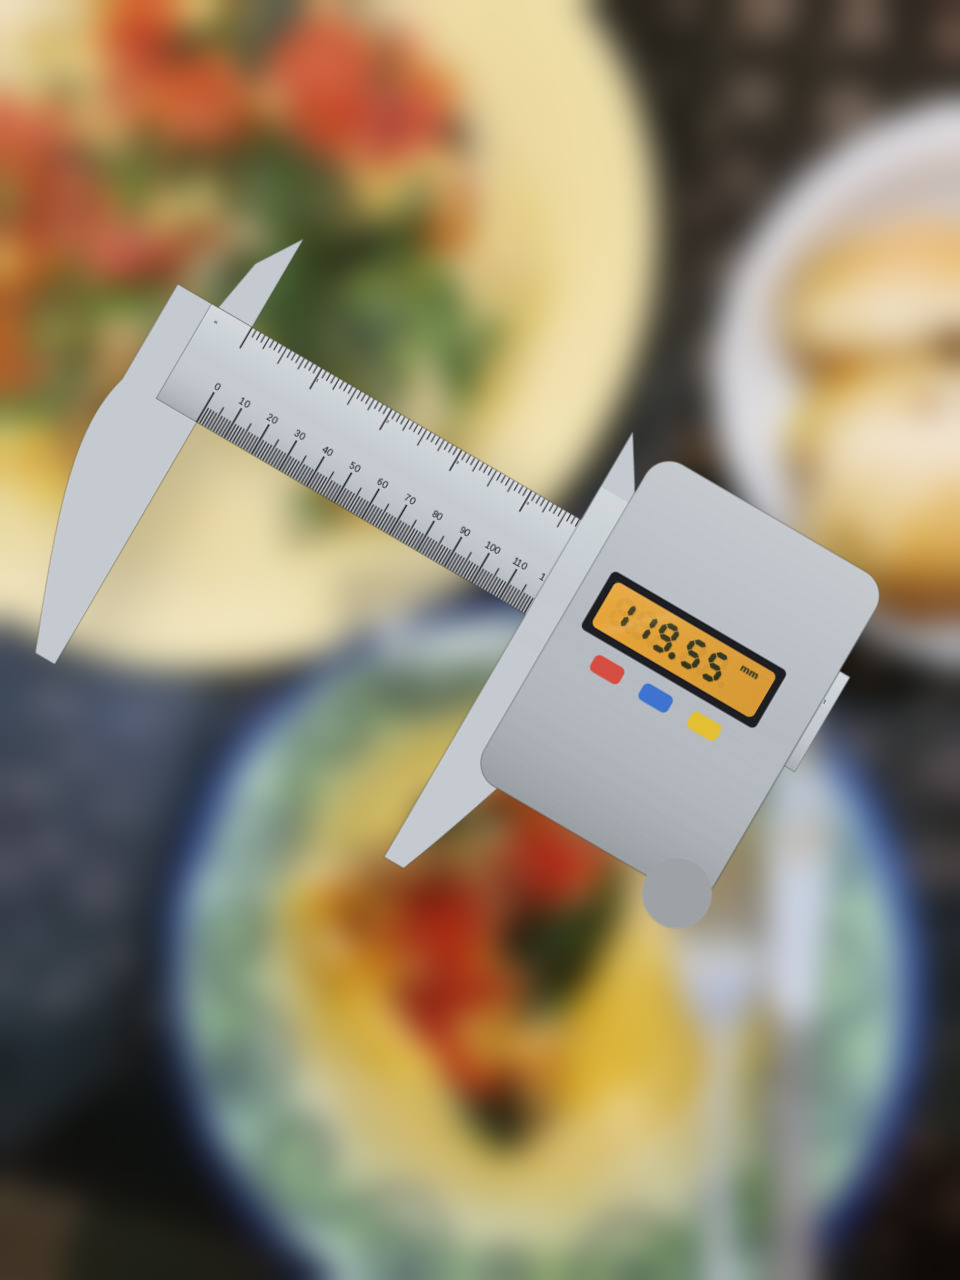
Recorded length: 119.55 mm
